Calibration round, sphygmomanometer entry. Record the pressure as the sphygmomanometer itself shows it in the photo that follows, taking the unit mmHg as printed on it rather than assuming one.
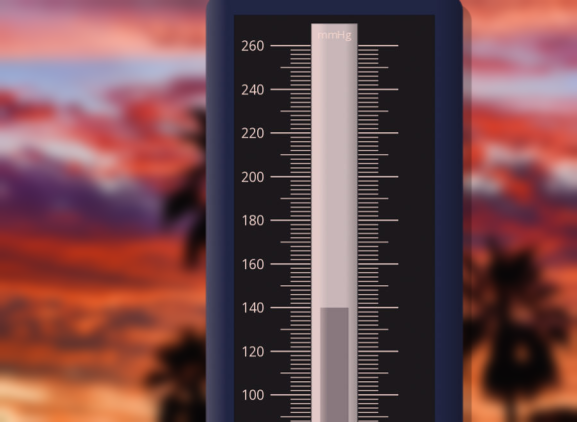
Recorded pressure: 140 mmHg
